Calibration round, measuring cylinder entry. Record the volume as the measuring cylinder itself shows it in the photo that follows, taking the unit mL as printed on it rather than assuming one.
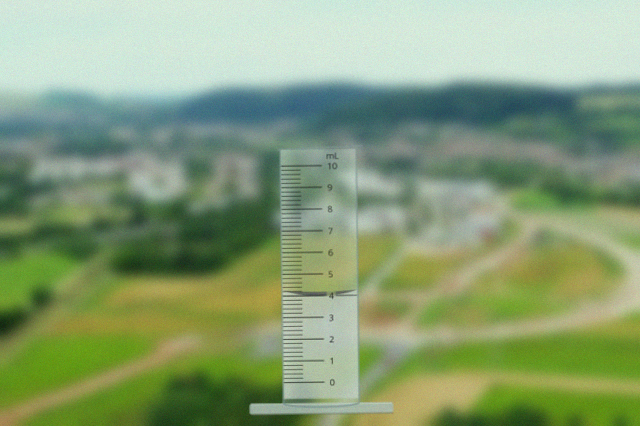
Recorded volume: 4 mL
